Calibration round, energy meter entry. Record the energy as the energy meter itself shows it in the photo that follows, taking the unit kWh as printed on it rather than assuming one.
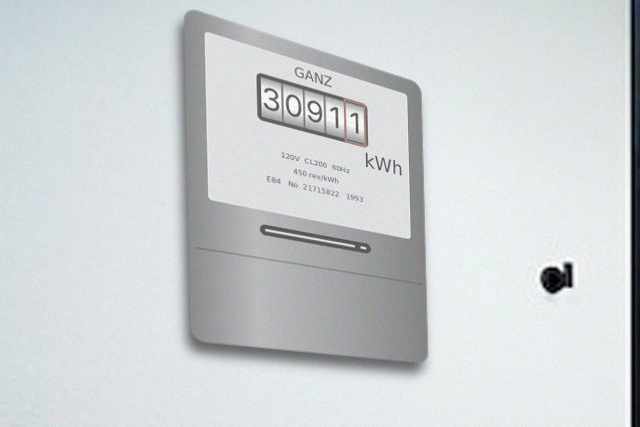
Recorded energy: 3091.1 kWh
